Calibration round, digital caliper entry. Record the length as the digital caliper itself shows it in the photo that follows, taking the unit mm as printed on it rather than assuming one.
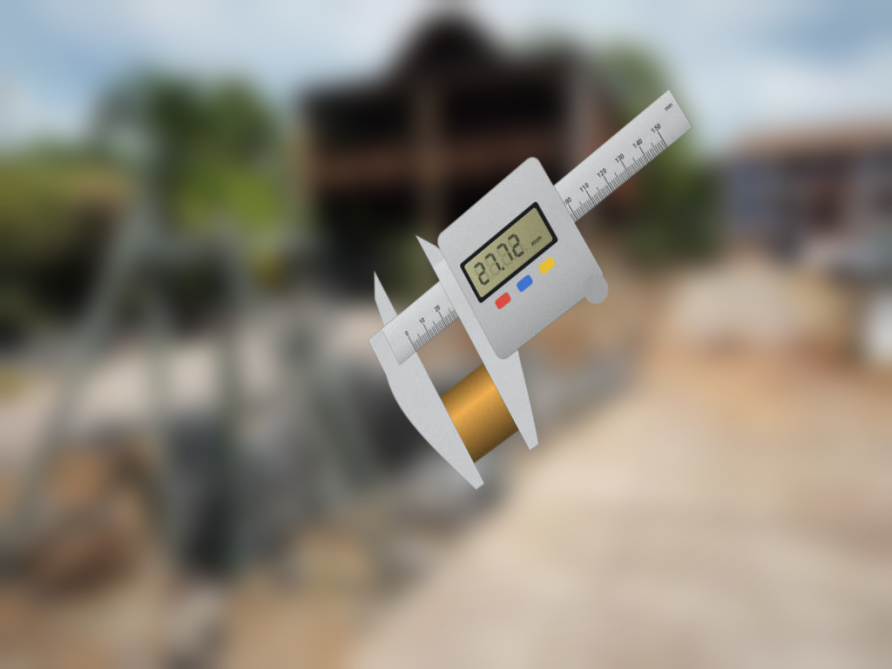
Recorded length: 27.72 mm
